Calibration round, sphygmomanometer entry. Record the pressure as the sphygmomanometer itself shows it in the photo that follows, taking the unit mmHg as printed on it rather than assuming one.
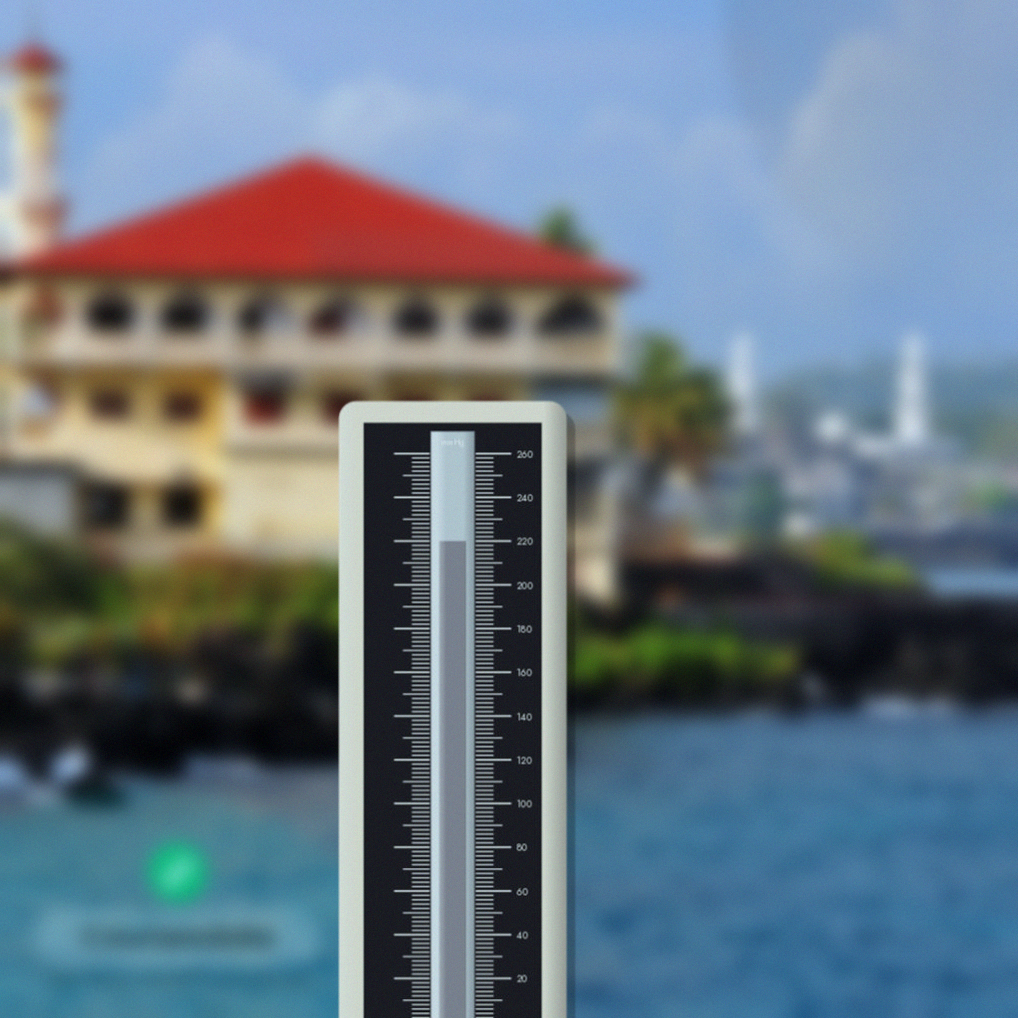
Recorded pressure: 220 mmHg
